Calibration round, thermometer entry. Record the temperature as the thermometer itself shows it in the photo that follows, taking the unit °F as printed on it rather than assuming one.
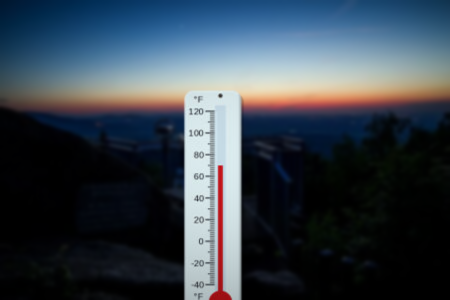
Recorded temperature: 70 °F
